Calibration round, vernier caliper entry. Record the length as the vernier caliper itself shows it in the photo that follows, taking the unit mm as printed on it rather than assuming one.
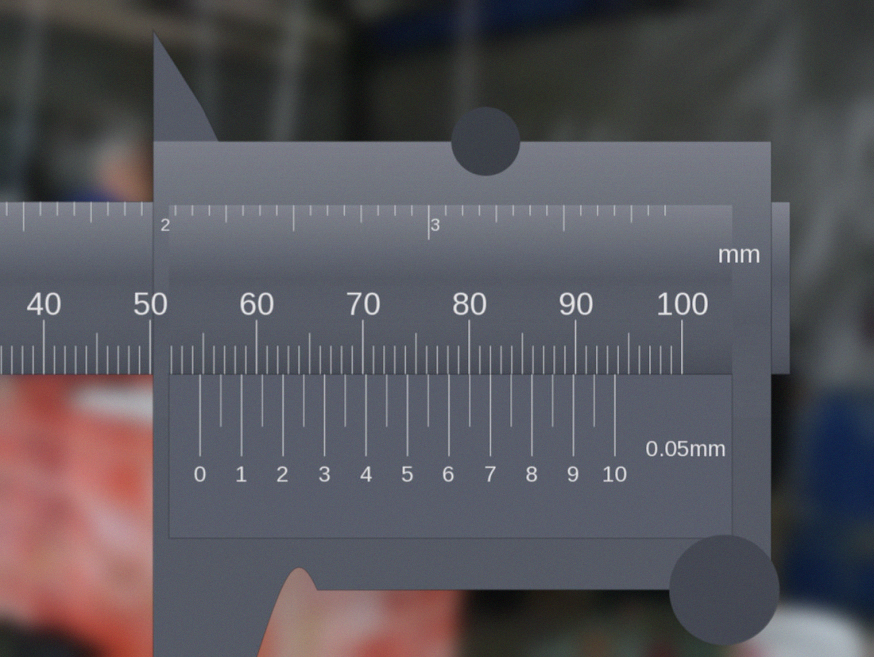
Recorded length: 54.7 mm
